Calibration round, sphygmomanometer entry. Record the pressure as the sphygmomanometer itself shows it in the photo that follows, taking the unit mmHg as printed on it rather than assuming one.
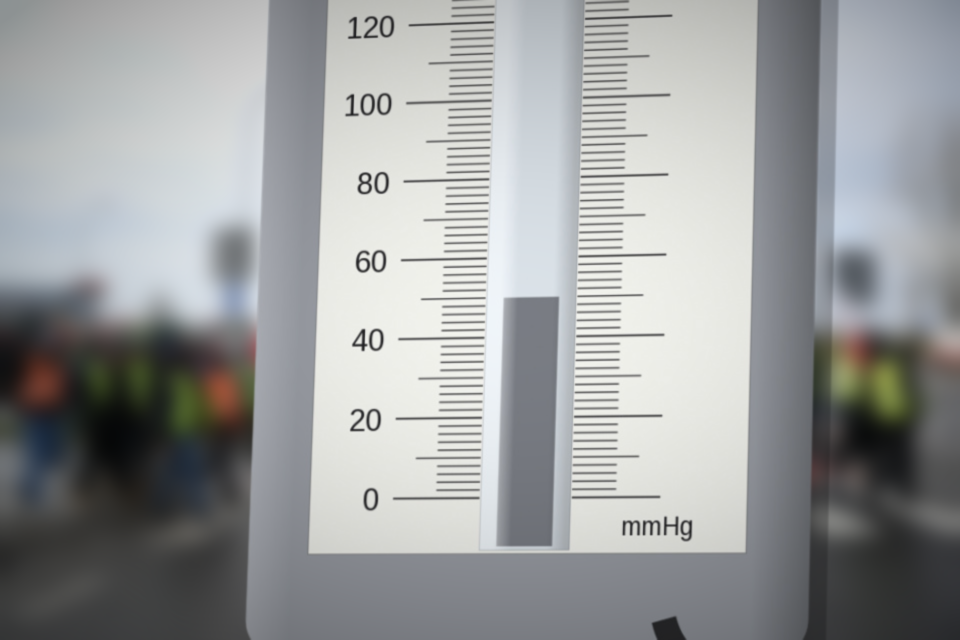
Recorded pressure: 50 mmHg
